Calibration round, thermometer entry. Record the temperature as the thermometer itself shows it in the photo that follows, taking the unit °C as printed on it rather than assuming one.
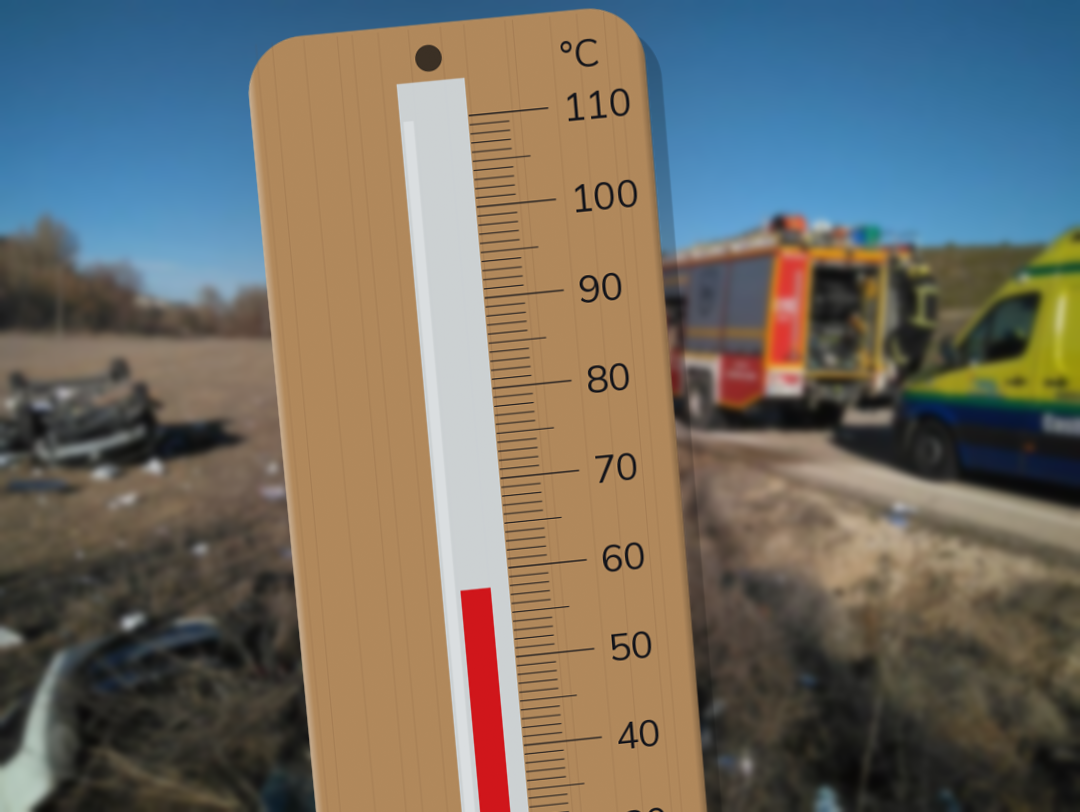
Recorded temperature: 58 °C
